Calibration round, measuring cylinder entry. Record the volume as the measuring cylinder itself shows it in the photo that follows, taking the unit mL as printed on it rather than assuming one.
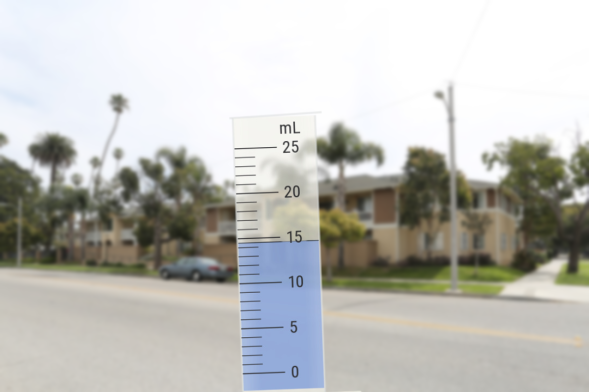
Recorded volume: 14.5 mL
